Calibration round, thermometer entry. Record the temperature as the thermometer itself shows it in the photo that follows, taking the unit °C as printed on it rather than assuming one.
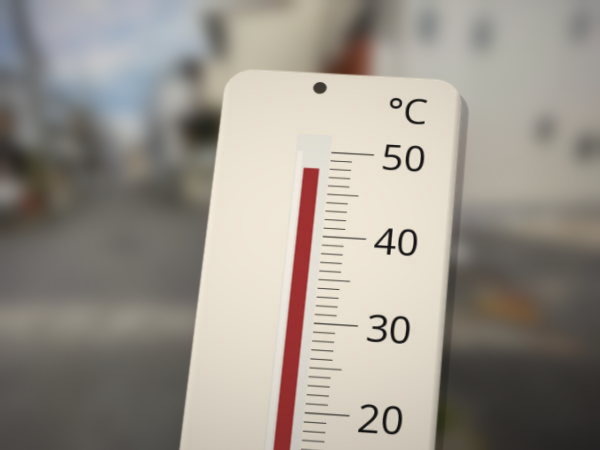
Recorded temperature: 48 °C
